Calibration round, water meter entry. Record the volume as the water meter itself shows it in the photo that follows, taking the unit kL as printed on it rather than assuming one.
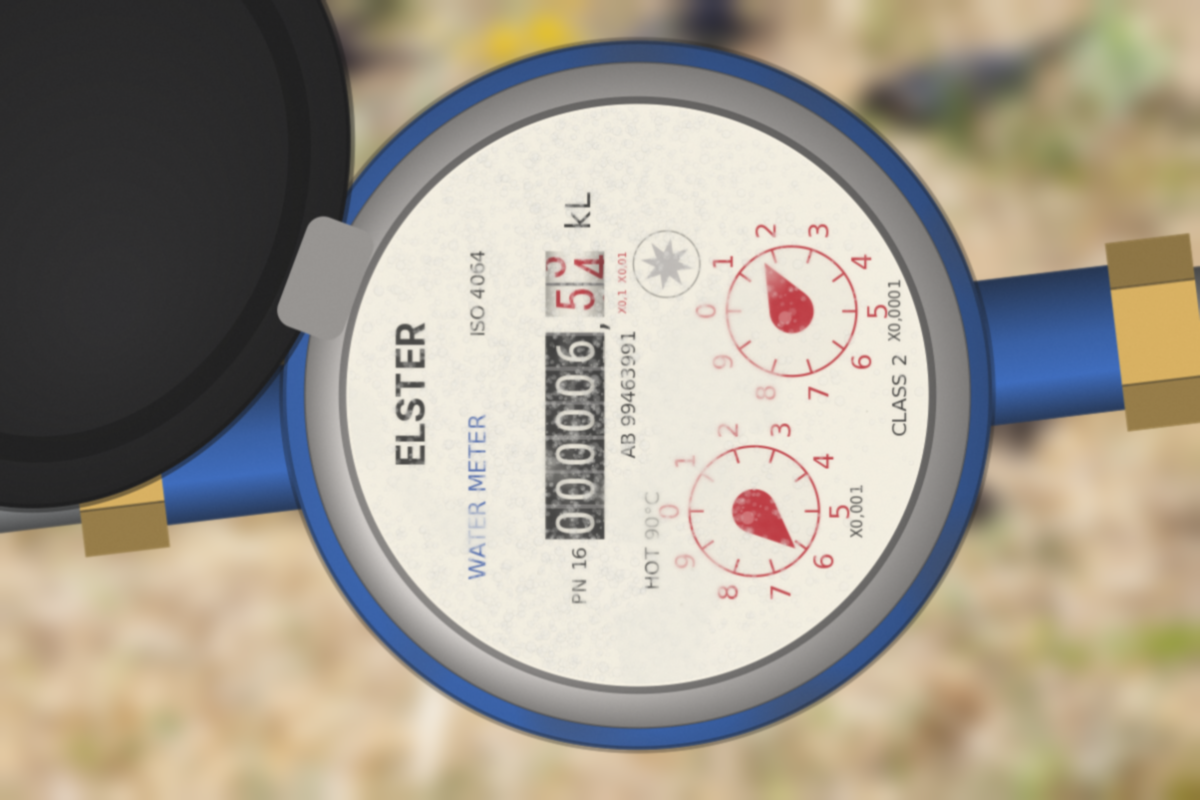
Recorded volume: 6.5361 kL
